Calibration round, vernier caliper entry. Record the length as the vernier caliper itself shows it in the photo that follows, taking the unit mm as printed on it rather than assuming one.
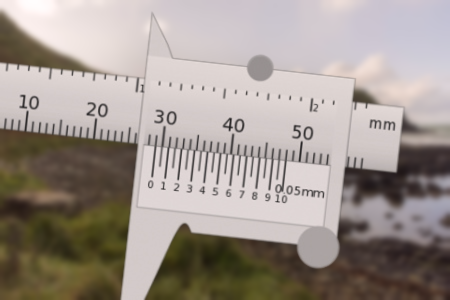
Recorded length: 29.0 mm
